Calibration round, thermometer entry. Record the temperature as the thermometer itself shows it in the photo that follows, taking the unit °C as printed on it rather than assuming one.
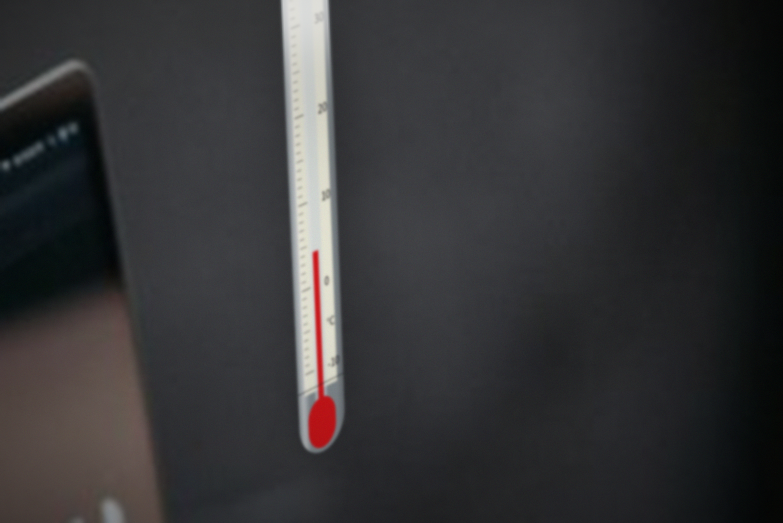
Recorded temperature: 4 °C
